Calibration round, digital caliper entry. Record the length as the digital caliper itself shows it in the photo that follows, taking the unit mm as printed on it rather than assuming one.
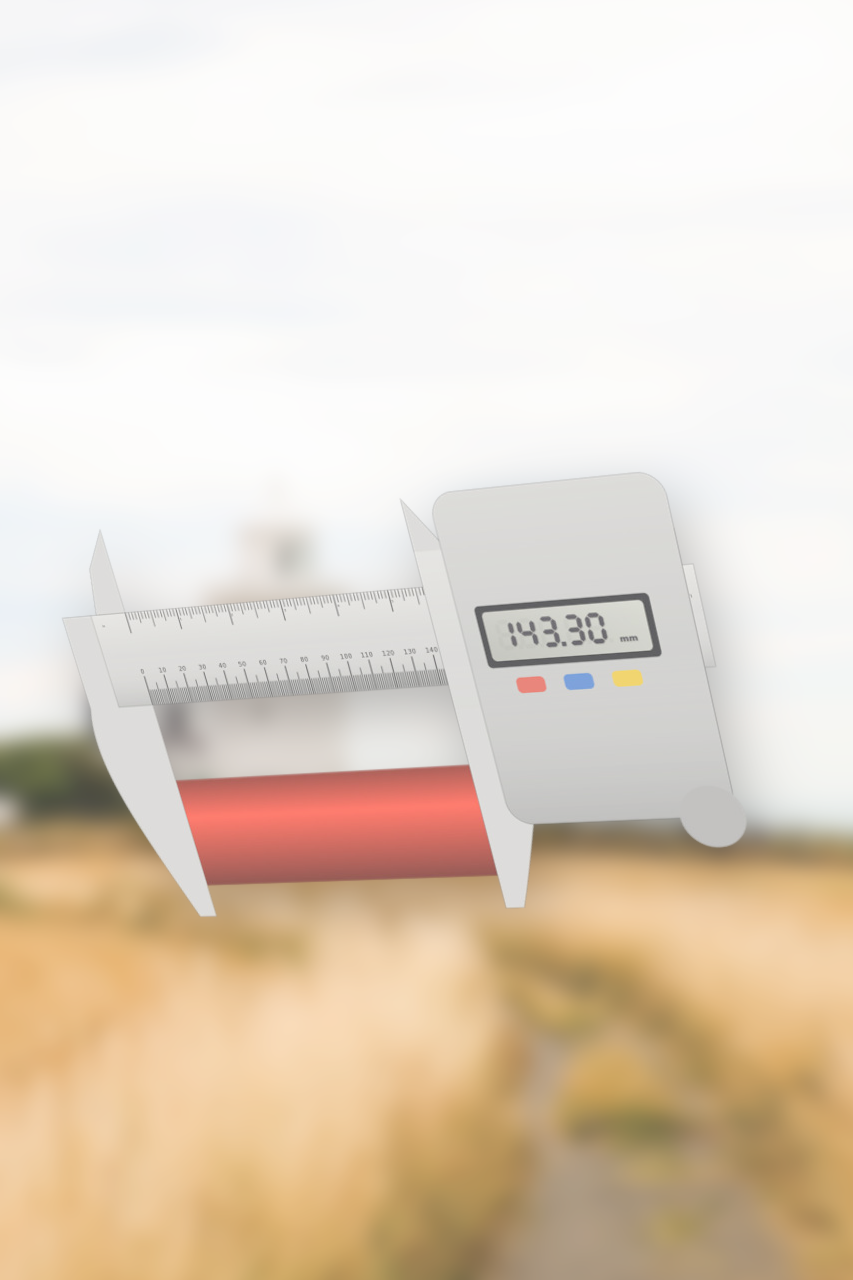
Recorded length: 143.30 mm
